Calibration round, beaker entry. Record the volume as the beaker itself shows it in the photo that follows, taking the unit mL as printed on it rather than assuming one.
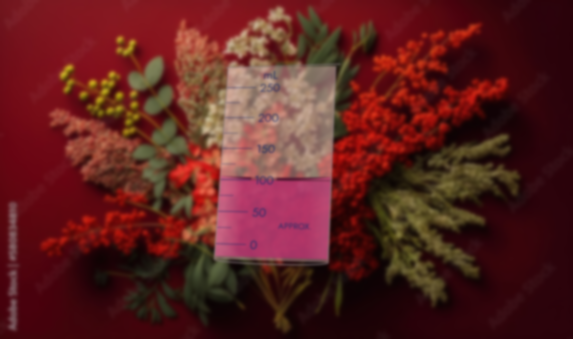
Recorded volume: 100 mL
